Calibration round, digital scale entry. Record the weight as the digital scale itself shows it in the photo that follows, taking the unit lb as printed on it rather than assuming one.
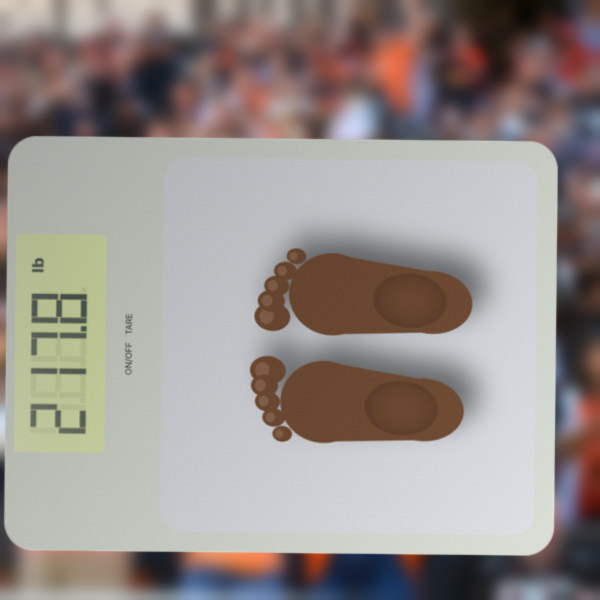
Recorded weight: 217.8 lb
